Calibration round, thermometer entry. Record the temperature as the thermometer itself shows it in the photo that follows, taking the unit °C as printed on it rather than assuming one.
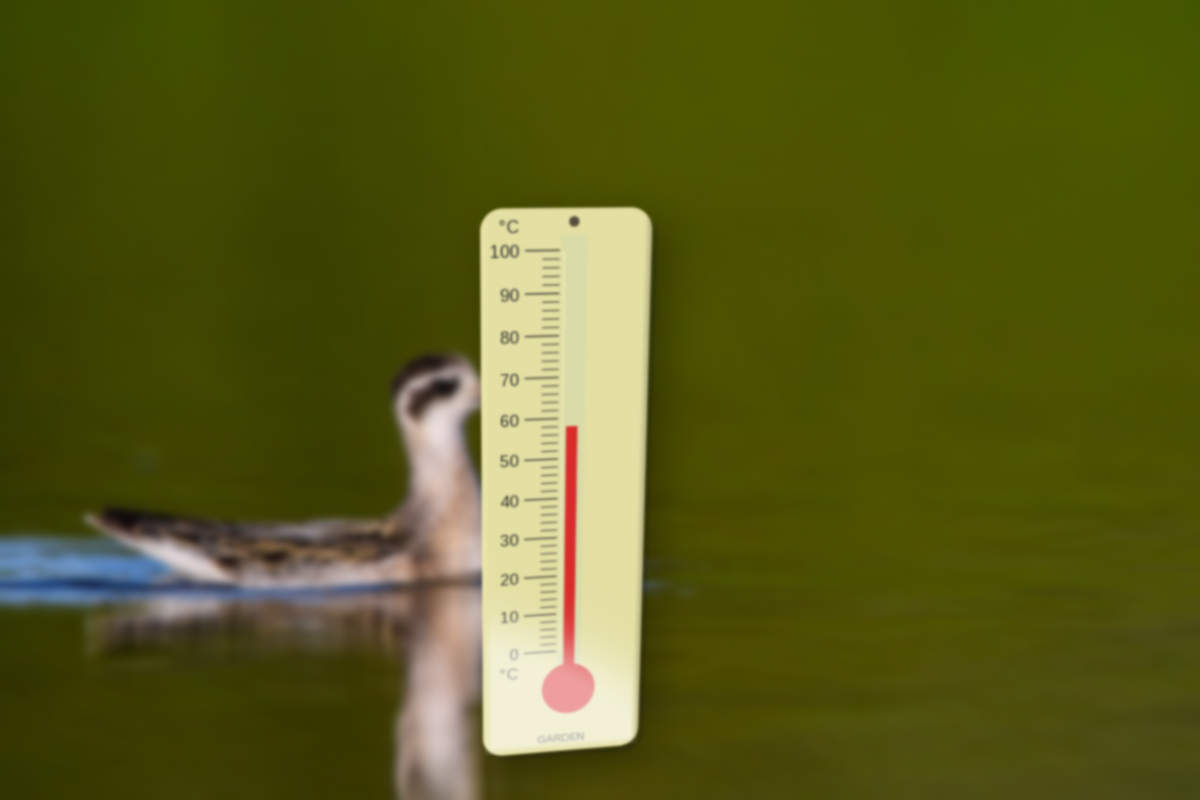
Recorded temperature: 58 °C
